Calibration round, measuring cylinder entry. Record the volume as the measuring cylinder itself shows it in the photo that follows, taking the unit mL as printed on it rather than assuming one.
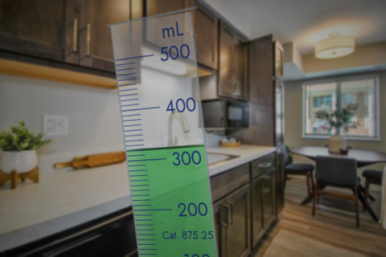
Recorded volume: 320 mL
